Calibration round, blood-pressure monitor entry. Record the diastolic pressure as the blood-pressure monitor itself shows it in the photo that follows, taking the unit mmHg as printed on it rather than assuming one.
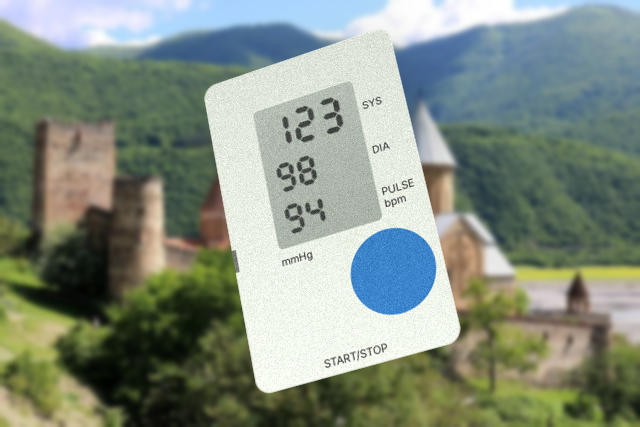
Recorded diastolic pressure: 98 mmHg
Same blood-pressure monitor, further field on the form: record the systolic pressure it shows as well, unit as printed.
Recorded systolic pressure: 123 mmHg
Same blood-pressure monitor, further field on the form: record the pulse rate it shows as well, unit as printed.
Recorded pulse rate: 94 bpm
